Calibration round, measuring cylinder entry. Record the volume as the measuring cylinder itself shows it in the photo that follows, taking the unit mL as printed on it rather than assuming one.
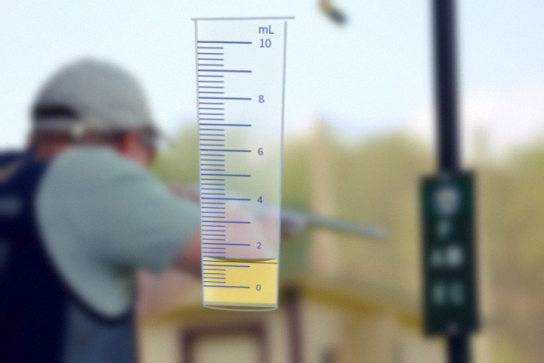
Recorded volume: 1.2 mL
